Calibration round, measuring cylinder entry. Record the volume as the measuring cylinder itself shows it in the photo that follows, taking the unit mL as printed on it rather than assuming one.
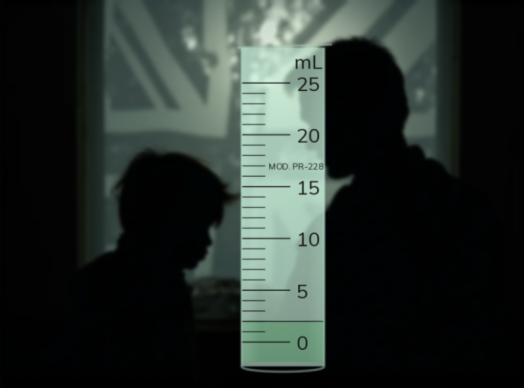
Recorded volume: 2 mL
